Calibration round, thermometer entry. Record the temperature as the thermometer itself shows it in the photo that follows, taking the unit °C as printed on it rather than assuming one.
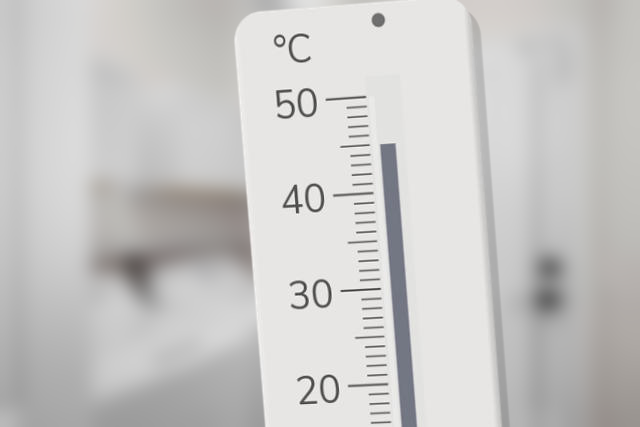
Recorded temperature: 45 °C
